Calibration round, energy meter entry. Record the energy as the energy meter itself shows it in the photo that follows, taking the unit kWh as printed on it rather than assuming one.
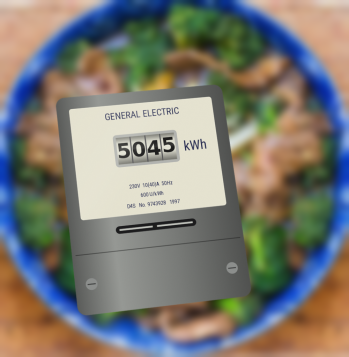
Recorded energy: 5045 kWh
